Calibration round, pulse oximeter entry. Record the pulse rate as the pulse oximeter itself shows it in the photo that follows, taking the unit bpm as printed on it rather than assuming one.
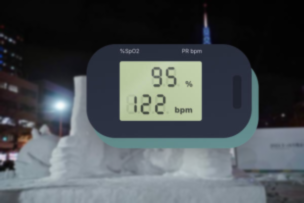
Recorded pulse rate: 122 bpm
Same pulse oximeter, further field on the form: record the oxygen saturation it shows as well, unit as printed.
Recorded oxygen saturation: 95 %
